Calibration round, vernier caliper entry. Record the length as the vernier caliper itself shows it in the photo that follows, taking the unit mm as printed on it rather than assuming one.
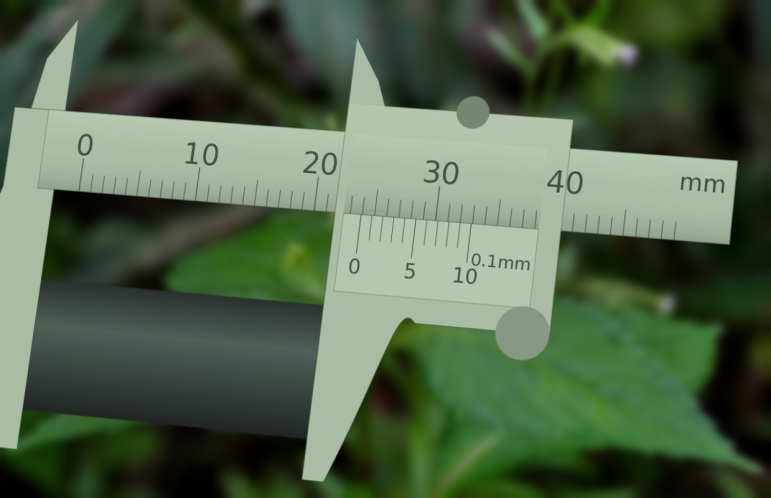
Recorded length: 23.9 mm
